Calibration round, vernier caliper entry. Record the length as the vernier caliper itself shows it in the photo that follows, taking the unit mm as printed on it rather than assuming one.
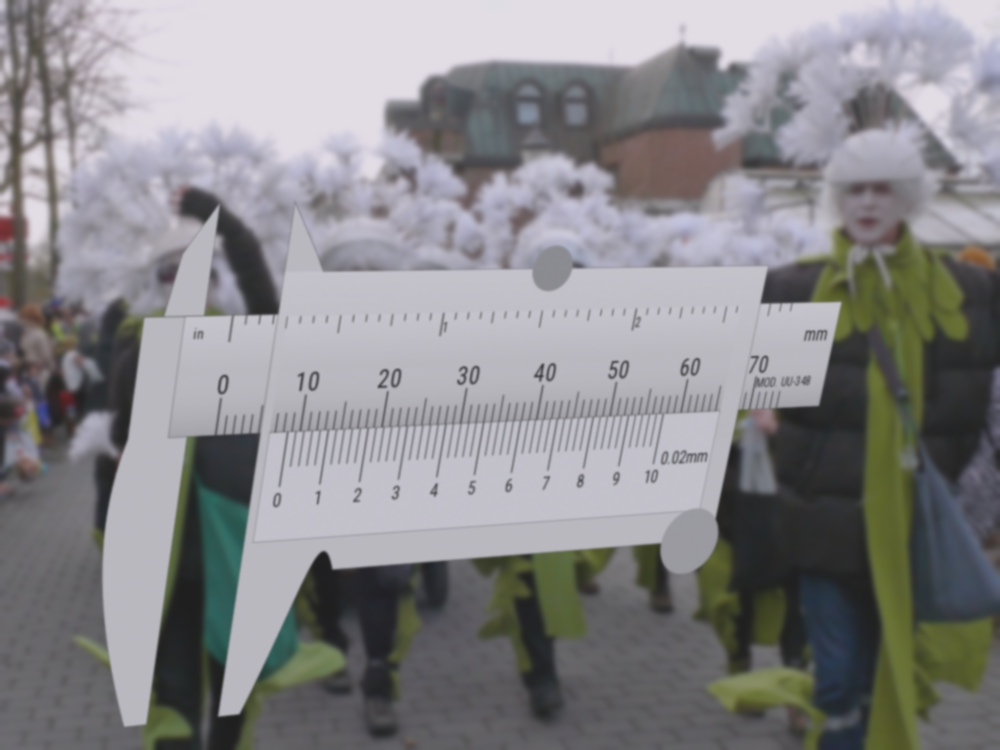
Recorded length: 8.5 mm
